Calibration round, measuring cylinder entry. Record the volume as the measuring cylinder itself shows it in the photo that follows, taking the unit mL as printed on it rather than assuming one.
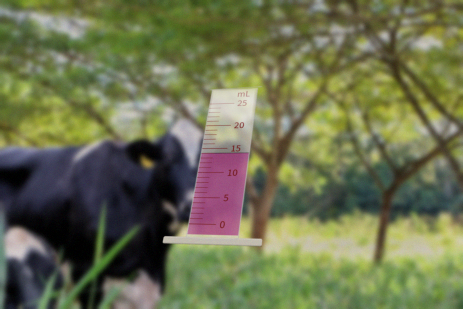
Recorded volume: 14 mL
